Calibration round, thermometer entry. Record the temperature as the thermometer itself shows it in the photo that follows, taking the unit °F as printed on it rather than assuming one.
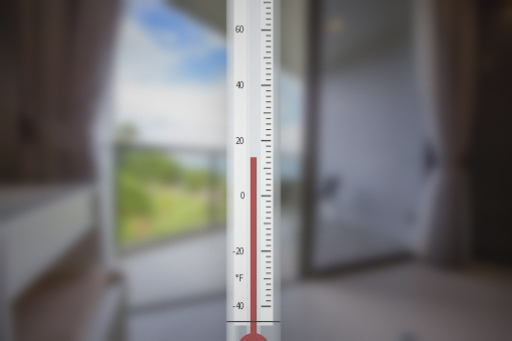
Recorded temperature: 14 °F
